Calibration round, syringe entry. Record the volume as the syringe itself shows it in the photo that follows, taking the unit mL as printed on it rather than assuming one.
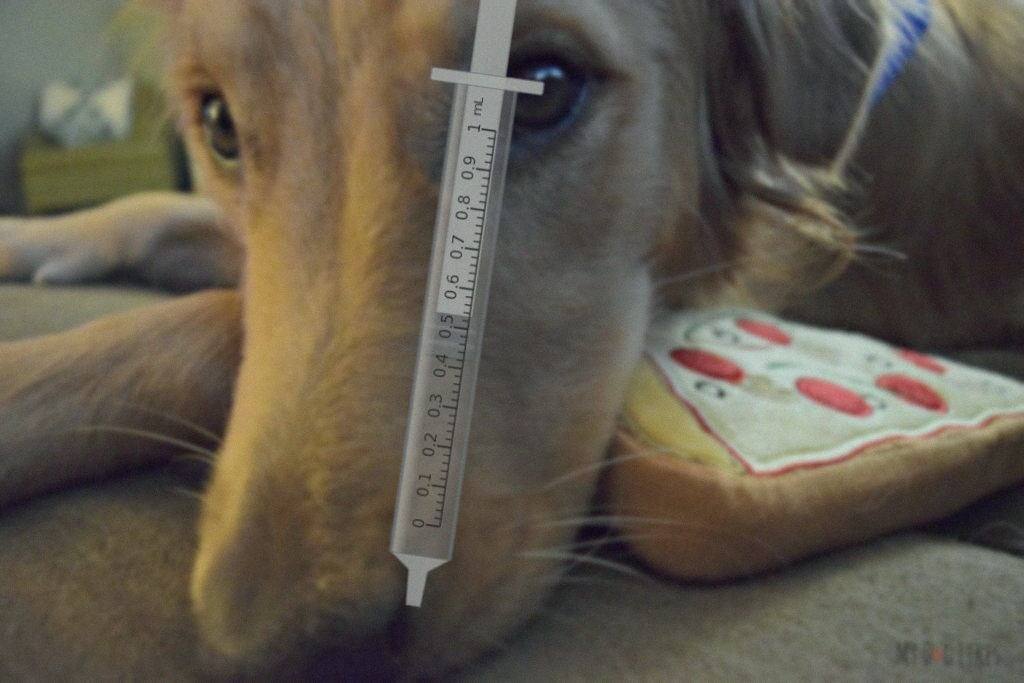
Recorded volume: 0.42 mL
